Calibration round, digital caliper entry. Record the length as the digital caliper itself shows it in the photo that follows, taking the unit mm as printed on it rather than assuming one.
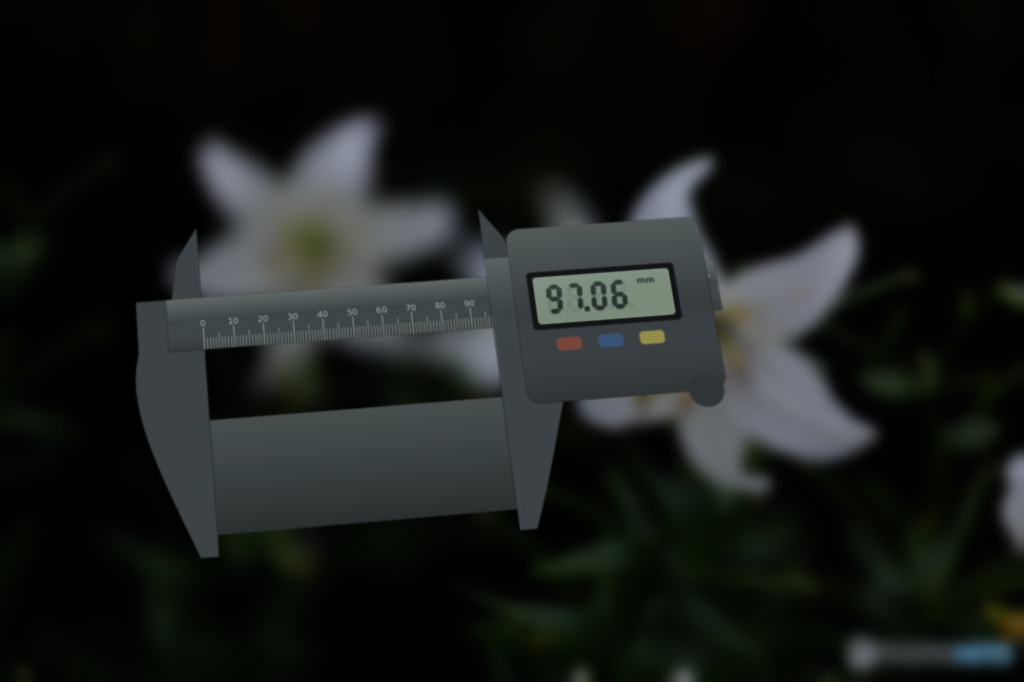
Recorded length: 97.06 mm
